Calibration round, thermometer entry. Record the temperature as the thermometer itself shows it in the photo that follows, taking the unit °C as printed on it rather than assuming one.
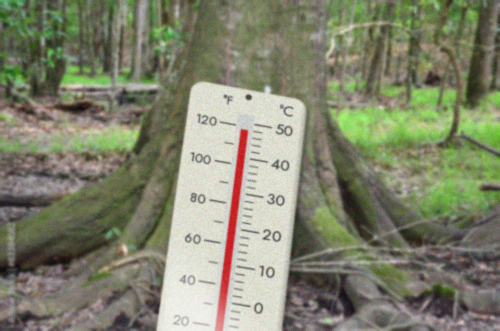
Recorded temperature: 48 °C
